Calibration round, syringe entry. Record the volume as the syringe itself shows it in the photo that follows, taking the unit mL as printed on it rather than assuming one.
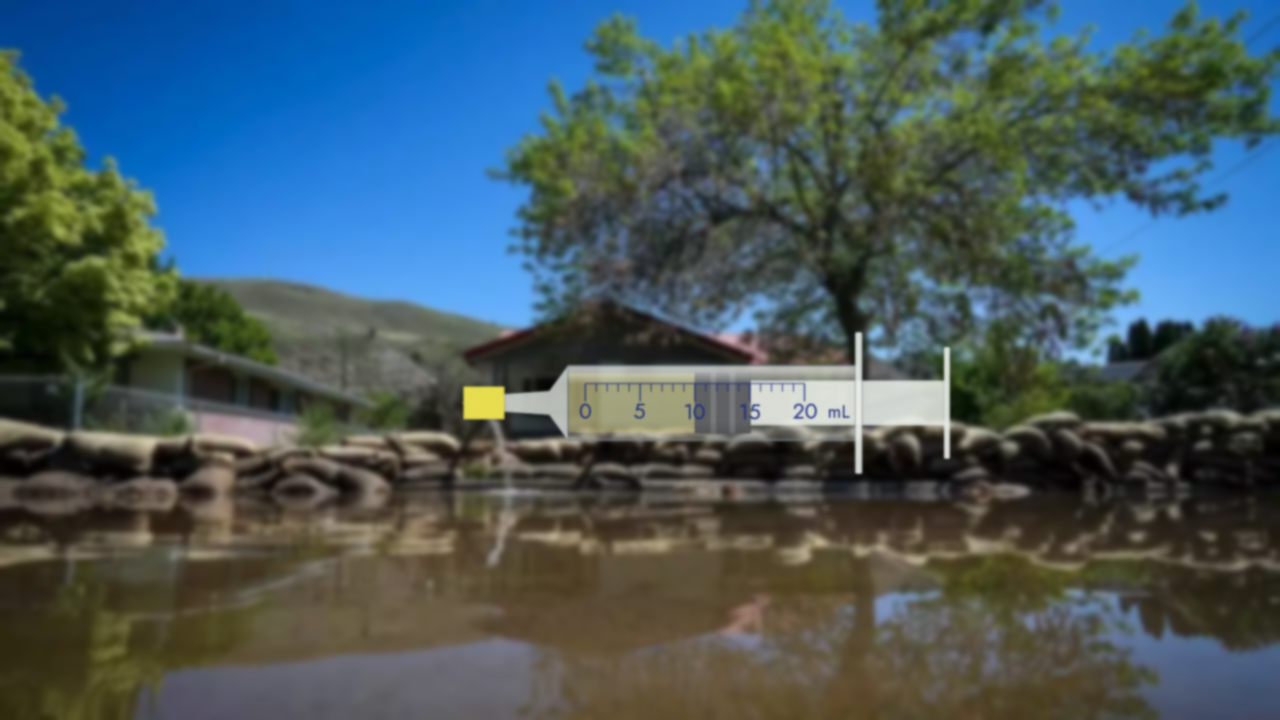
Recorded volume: 10 mL
